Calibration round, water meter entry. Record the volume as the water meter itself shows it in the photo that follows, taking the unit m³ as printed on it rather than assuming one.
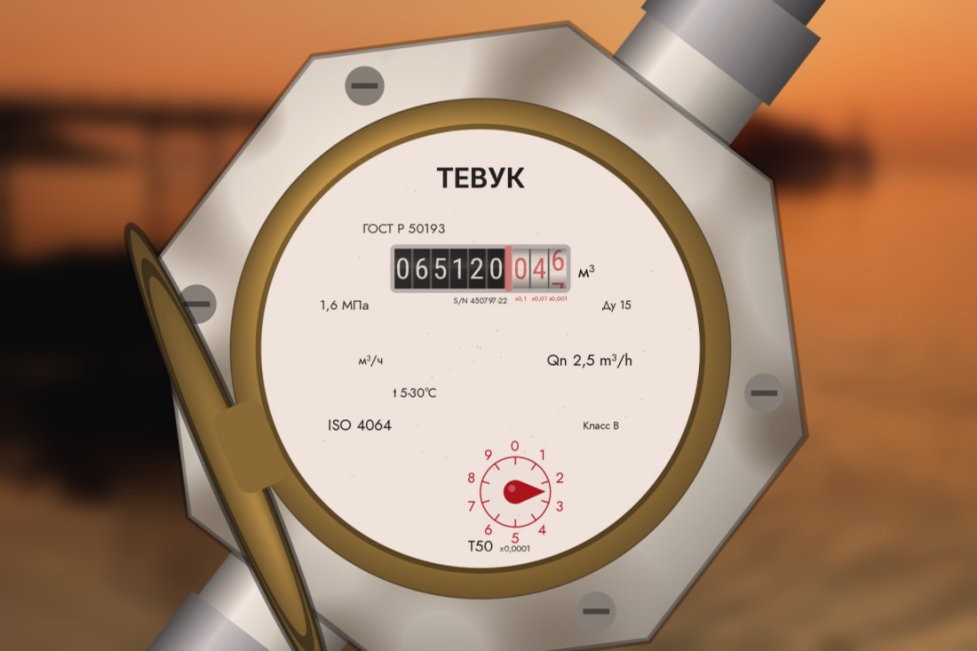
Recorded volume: 65120.0462 m³
